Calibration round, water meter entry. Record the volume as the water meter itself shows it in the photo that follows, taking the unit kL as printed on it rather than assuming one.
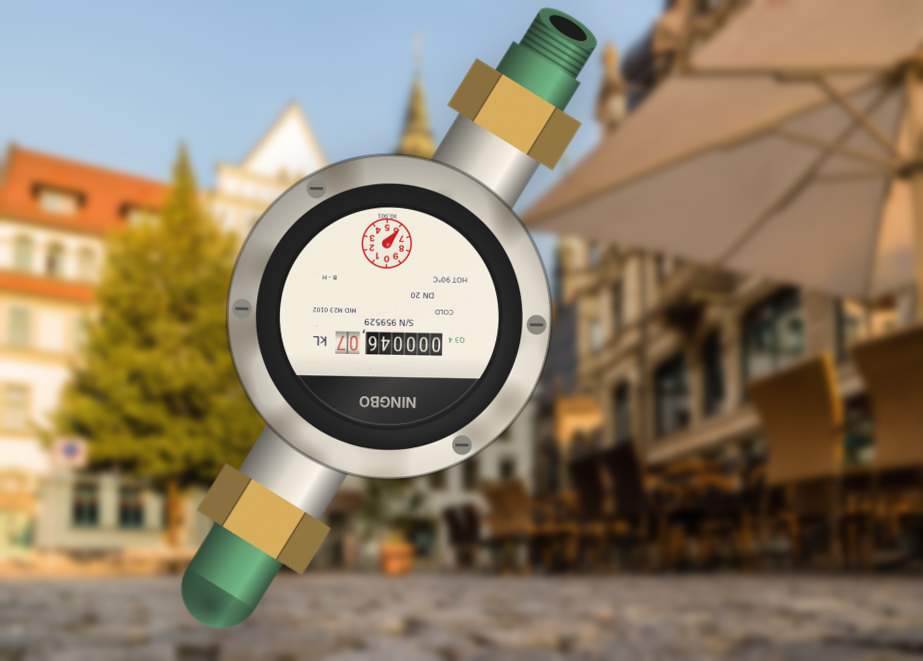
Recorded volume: 46.076 kL
